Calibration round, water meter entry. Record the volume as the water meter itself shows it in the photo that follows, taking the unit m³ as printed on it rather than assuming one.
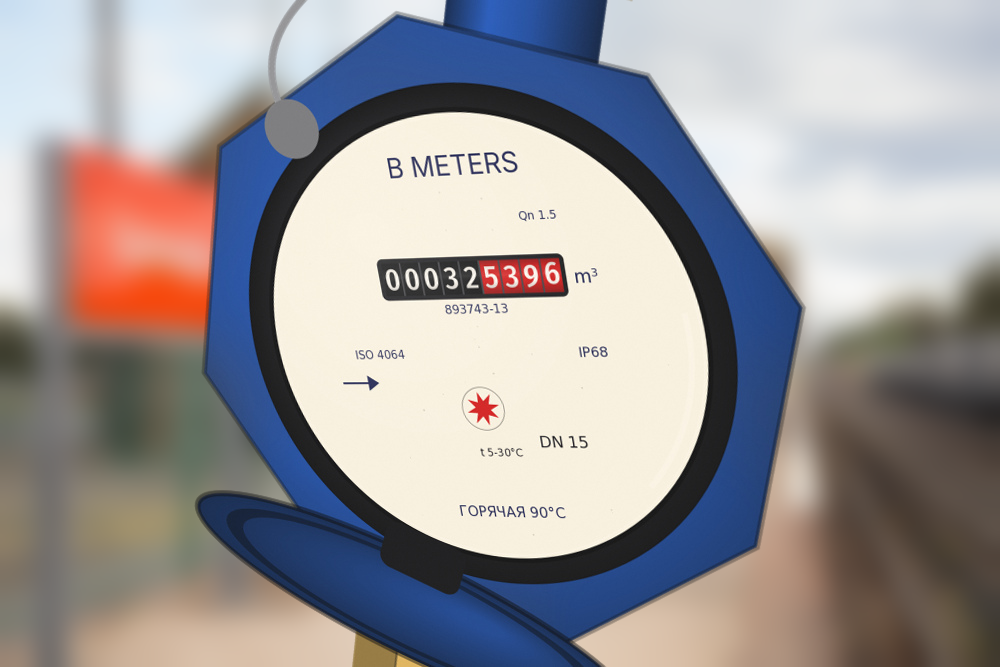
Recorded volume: 32.5396 m³
